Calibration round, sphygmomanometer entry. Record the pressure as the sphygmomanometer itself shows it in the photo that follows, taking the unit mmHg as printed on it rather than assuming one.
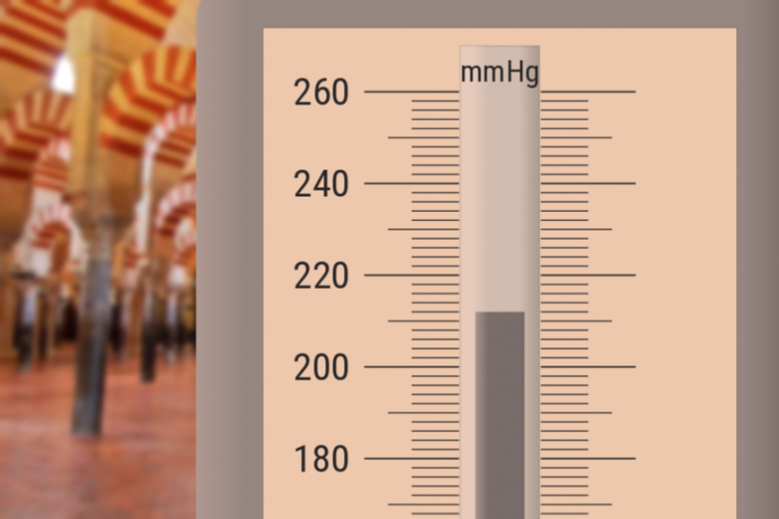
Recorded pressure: 212 mmHg
